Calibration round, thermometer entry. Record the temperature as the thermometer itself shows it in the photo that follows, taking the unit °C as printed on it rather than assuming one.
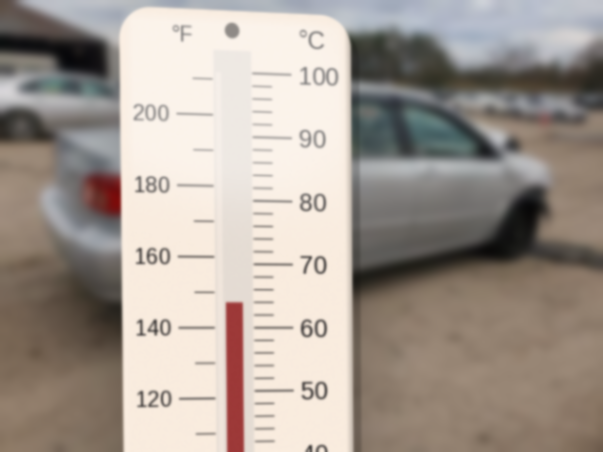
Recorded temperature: 64 °C
